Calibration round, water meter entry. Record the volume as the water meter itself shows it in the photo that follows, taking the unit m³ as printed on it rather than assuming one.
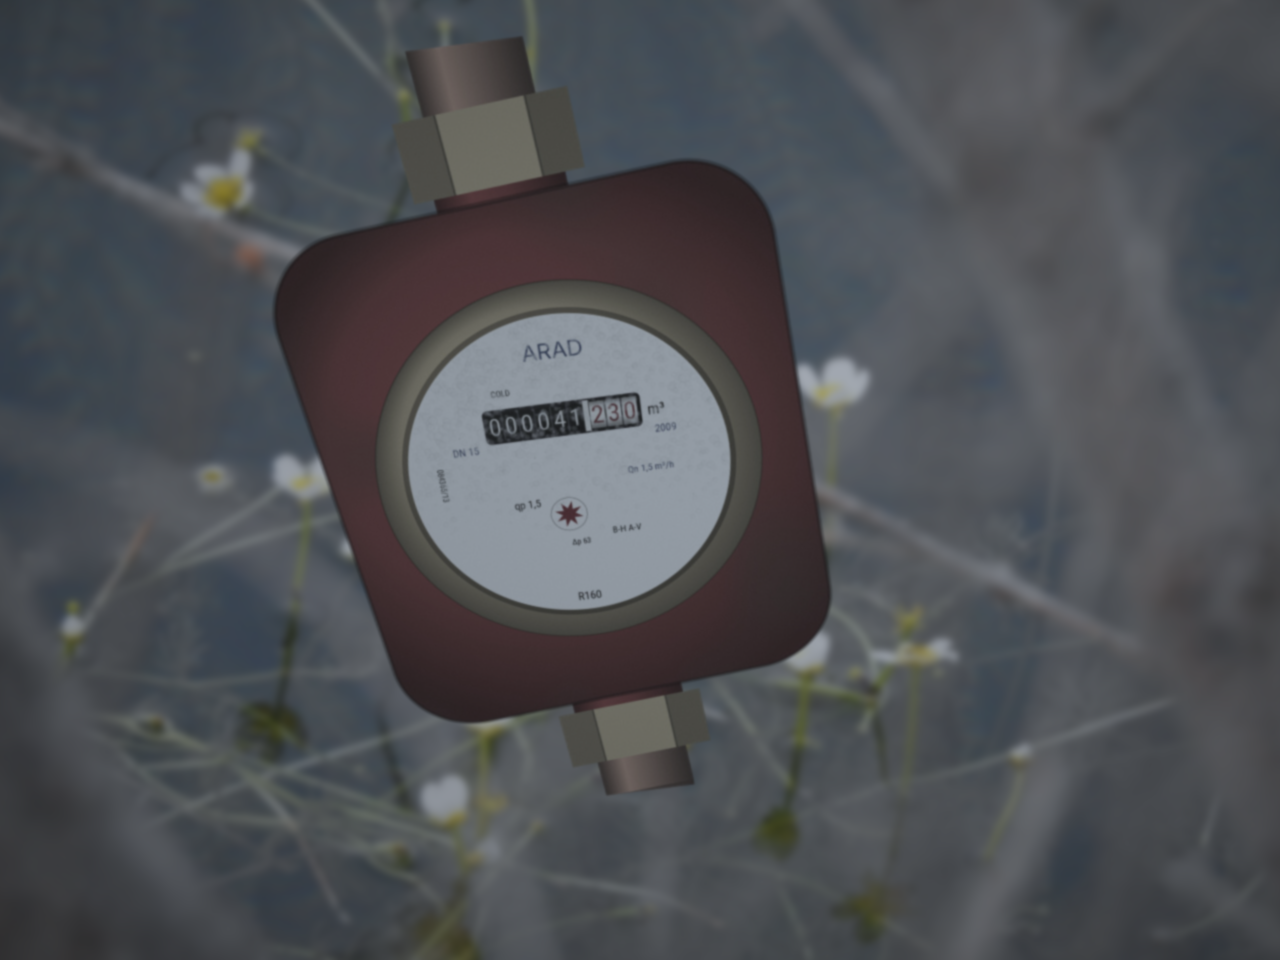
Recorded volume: 41.230 m³
